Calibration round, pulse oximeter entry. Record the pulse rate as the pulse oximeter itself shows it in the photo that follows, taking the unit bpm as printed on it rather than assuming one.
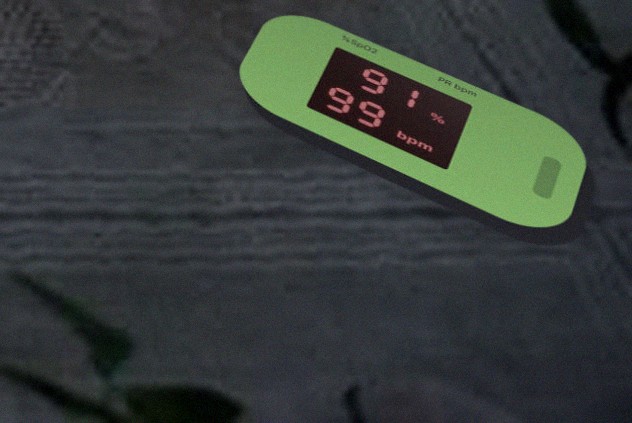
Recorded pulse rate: 99 bpm
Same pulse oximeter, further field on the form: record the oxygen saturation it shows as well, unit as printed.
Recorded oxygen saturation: 91 %
